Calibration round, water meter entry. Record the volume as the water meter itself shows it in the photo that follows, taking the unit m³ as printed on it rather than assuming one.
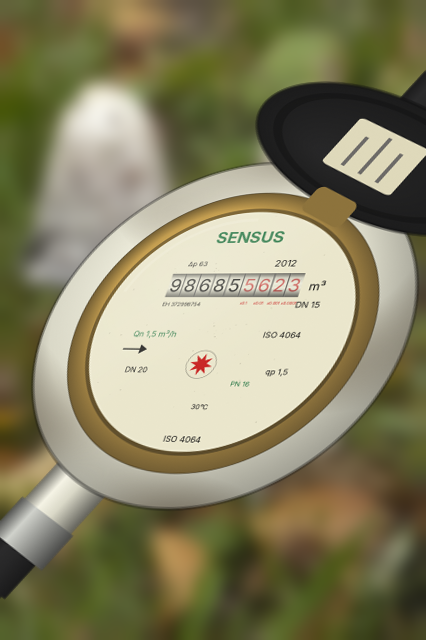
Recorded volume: 98685.5623 m³
